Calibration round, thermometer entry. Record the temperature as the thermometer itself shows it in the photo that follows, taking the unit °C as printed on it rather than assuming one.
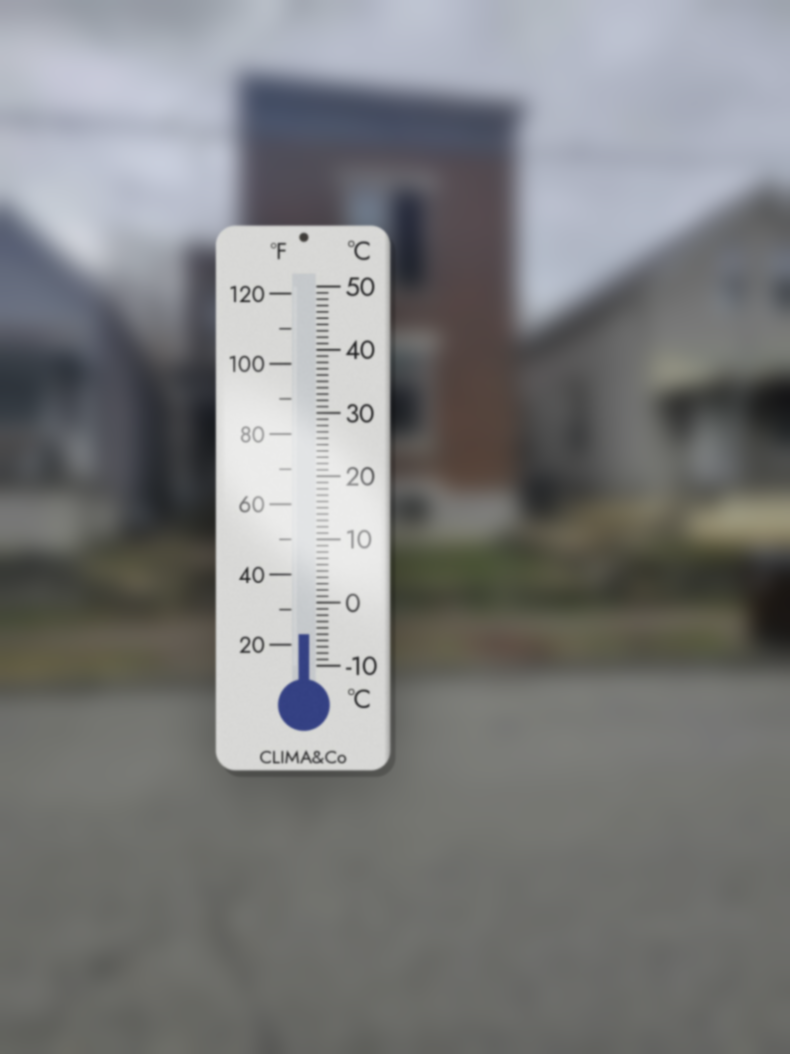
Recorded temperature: -5 °C
